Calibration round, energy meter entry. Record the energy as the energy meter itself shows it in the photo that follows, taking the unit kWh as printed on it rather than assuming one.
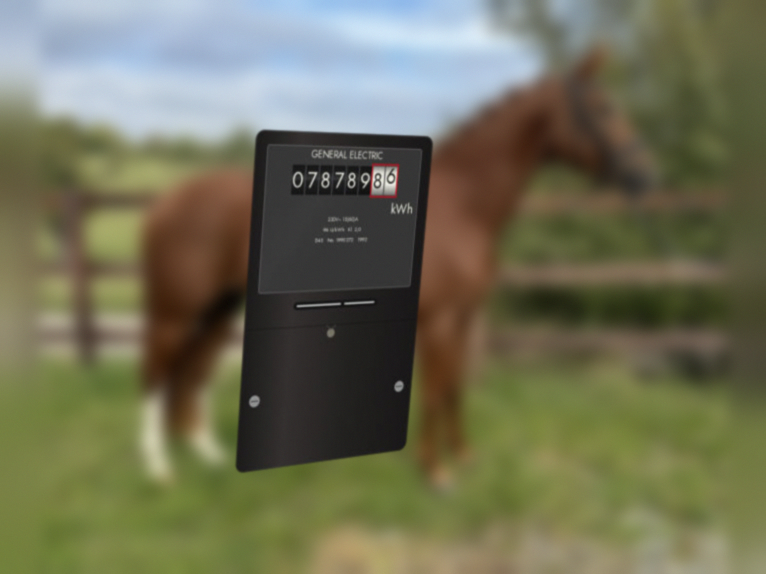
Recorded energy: 78789.86 kWh
